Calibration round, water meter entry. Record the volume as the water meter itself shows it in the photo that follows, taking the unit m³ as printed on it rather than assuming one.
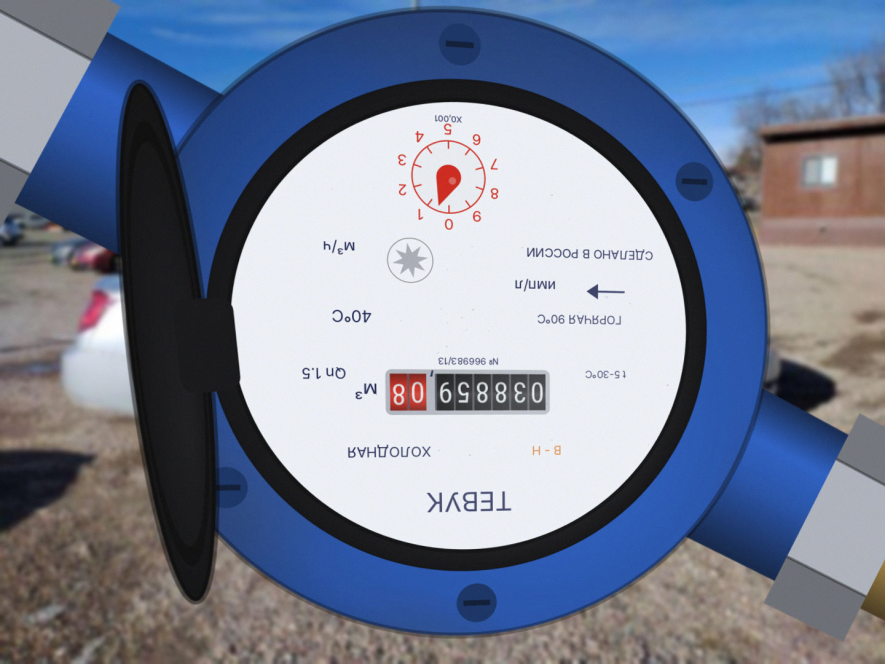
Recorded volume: 38859.080 m³
